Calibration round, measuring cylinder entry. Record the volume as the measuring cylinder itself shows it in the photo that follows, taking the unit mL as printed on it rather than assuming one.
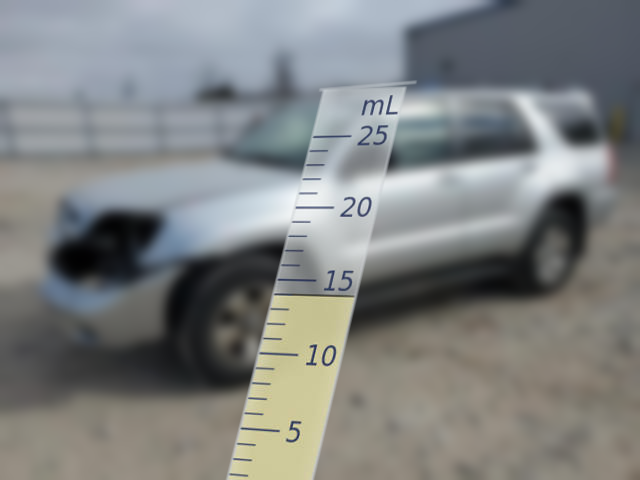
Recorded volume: 14 mL
